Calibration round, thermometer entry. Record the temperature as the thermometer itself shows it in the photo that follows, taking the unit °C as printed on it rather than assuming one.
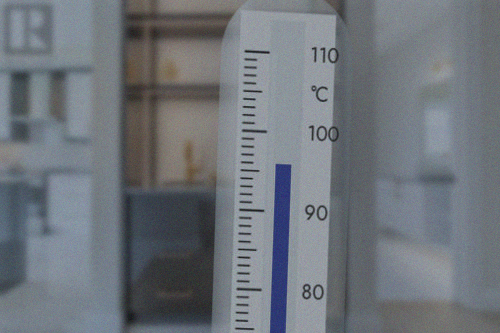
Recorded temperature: 96 °C
